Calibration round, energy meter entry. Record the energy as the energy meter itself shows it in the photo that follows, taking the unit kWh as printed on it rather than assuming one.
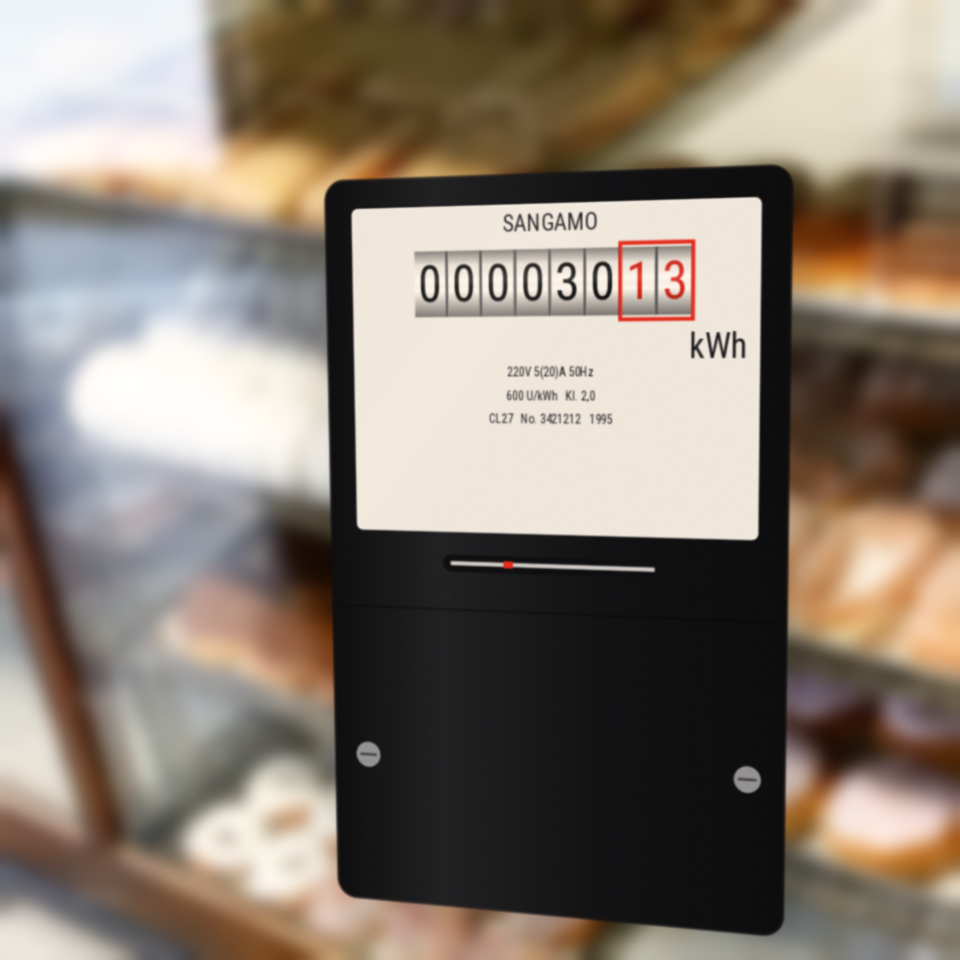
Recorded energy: 30.13 kWh
